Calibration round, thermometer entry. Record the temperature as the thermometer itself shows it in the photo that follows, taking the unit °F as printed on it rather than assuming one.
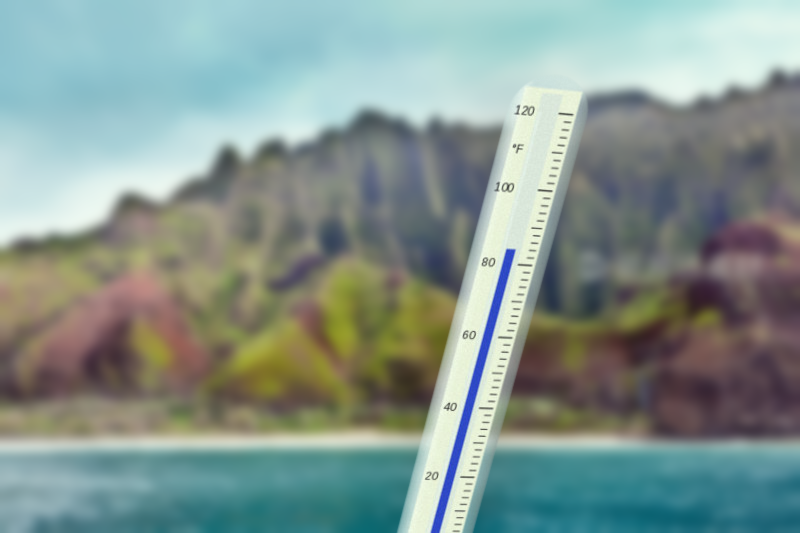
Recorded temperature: 84 °F
